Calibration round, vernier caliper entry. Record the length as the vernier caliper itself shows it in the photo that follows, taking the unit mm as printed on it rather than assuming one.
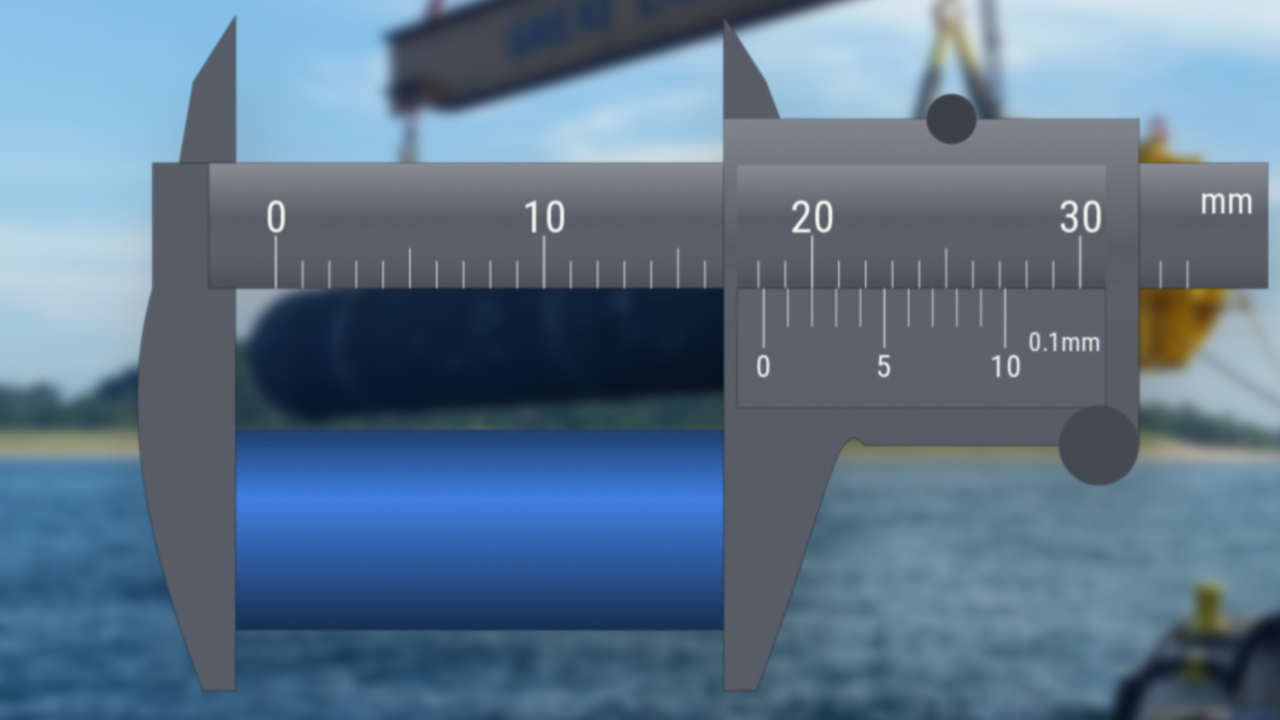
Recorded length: 18.2 mm
